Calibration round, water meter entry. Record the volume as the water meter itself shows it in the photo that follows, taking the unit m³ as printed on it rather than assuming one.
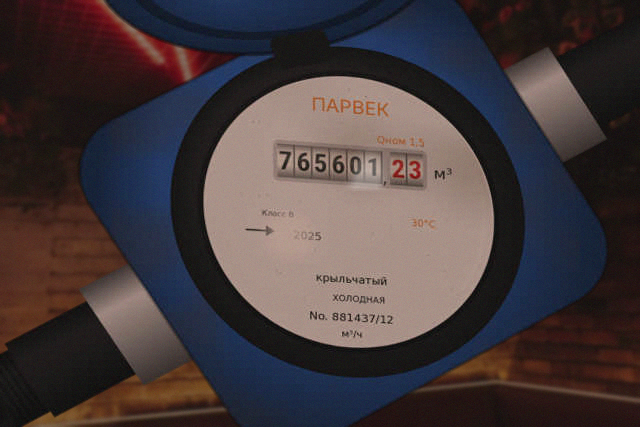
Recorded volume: 765601.23 m³
